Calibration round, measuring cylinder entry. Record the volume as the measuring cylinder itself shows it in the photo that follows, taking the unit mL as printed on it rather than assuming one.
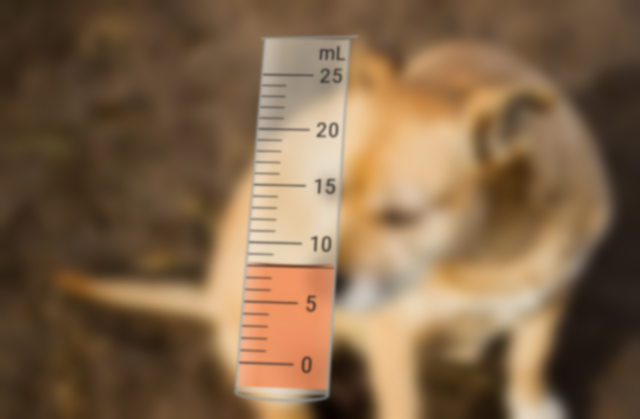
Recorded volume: 8 mL
